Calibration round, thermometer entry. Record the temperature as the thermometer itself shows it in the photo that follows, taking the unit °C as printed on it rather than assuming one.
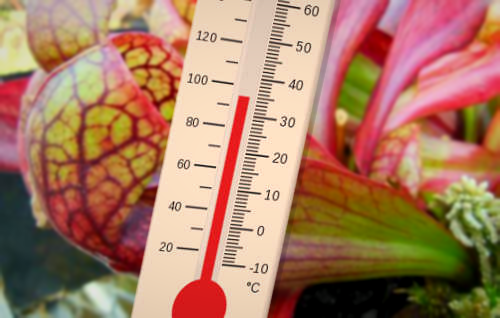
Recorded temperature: 35 °C
